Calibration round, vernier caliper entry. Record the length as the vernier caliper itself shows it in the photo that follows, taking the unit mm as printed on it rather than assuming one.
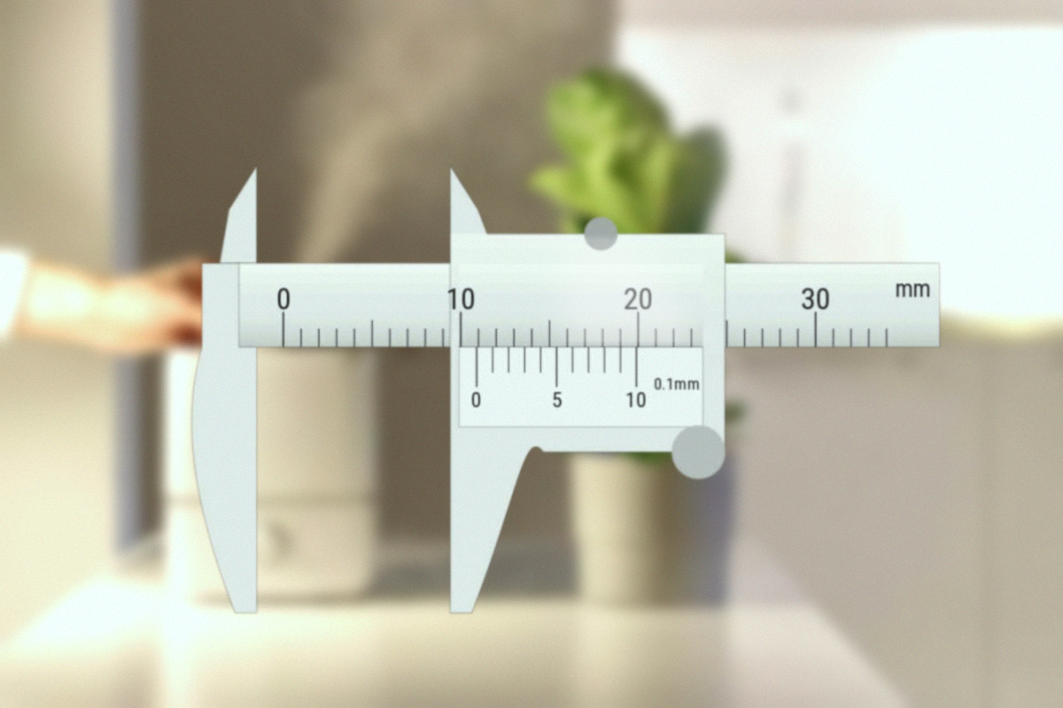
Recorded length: 10.9 mm
